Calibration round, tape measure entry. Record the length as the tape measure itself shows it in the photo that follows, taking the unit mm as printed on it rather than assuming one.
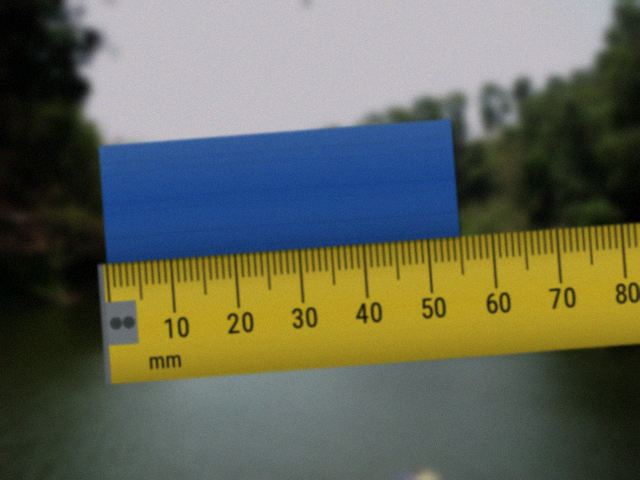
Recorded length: 55 mm
